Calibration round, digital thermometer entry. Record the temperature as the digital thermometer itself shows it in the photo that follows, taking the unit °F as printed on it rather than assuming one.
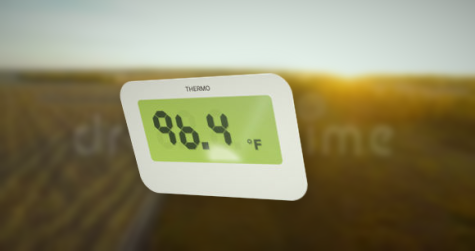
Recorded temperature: 96.4 °F
